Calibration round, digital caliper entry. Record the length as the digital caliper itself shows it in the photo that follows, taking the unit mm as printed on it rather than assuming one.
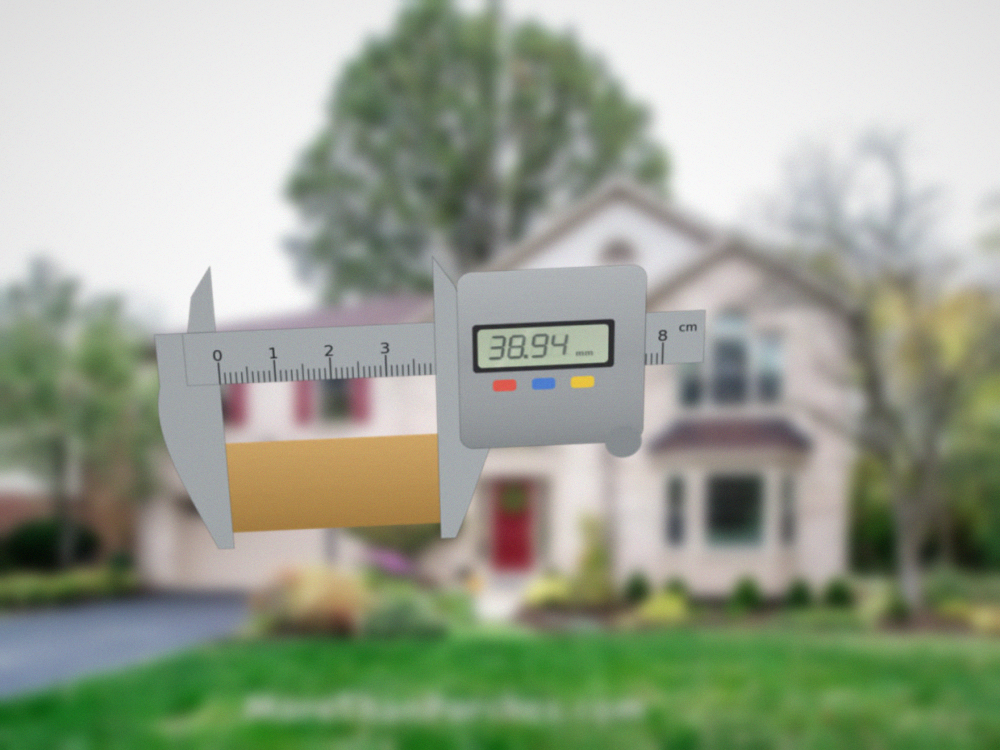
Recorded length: 38.94 mm
